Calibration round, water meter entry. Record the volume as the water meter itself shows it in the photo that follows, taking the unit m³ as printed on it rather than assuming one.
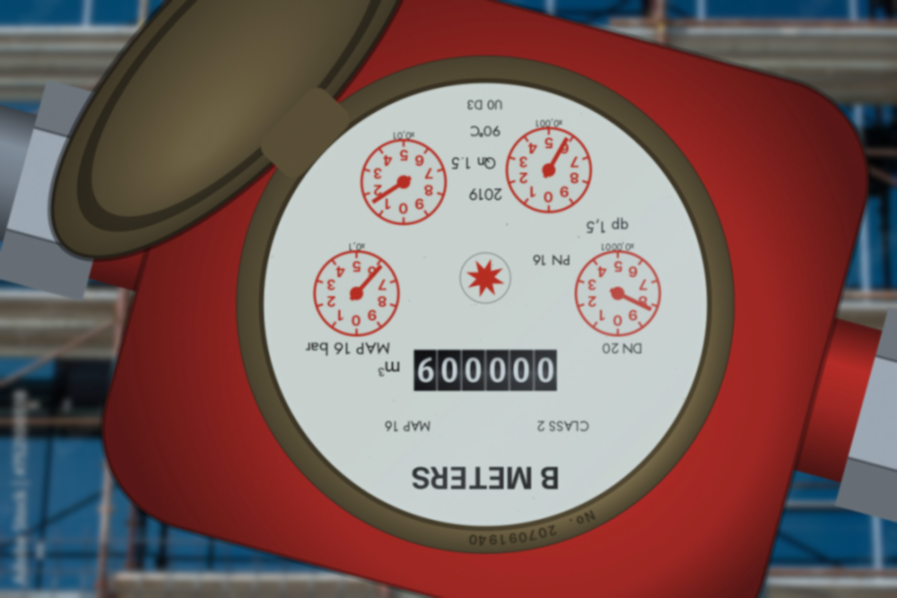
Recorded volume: 9.6158 m³
